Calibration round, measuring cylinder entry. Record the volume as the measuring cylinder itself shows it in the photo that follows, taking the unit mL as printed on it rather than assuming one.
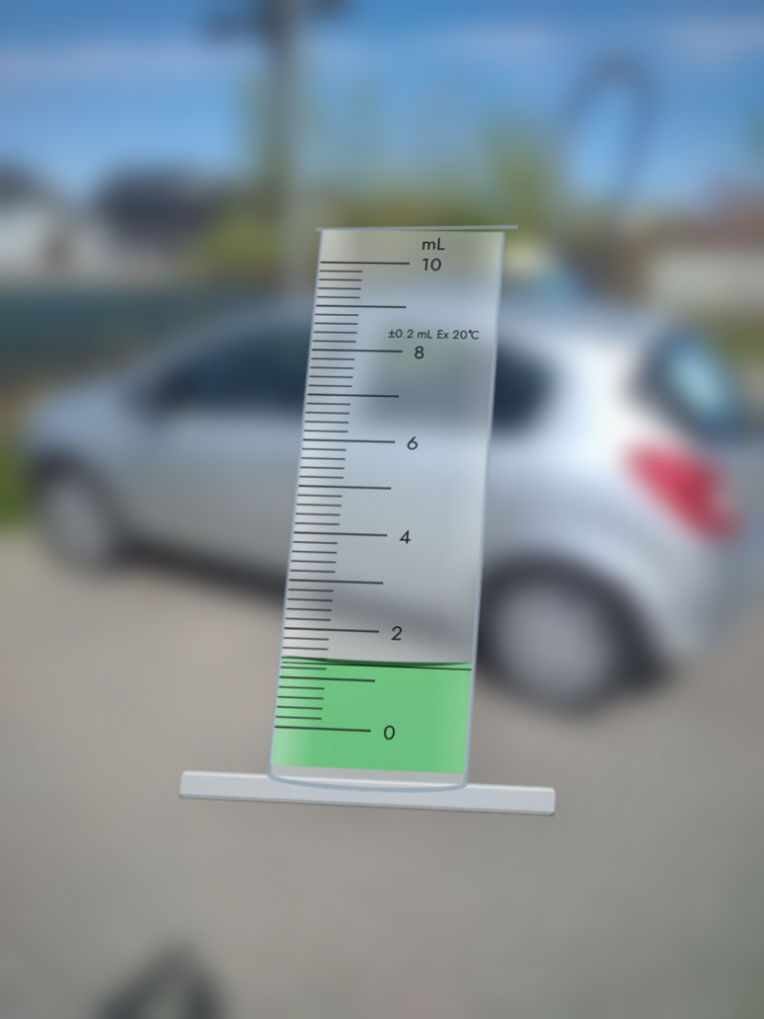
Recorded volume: 1.3 mL
